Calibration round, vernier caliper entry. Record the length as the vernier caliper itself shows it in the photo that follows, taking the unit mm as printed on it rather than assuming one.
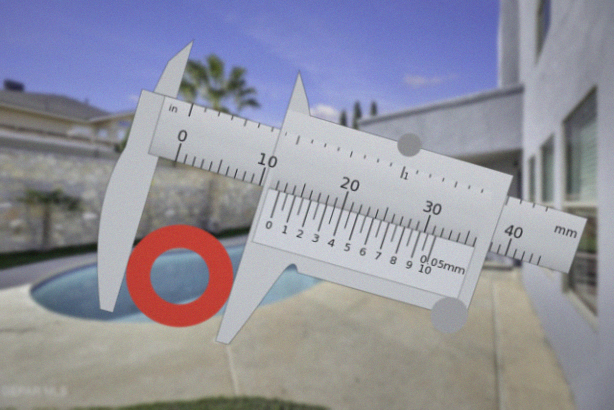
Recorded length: 12.4 mm
